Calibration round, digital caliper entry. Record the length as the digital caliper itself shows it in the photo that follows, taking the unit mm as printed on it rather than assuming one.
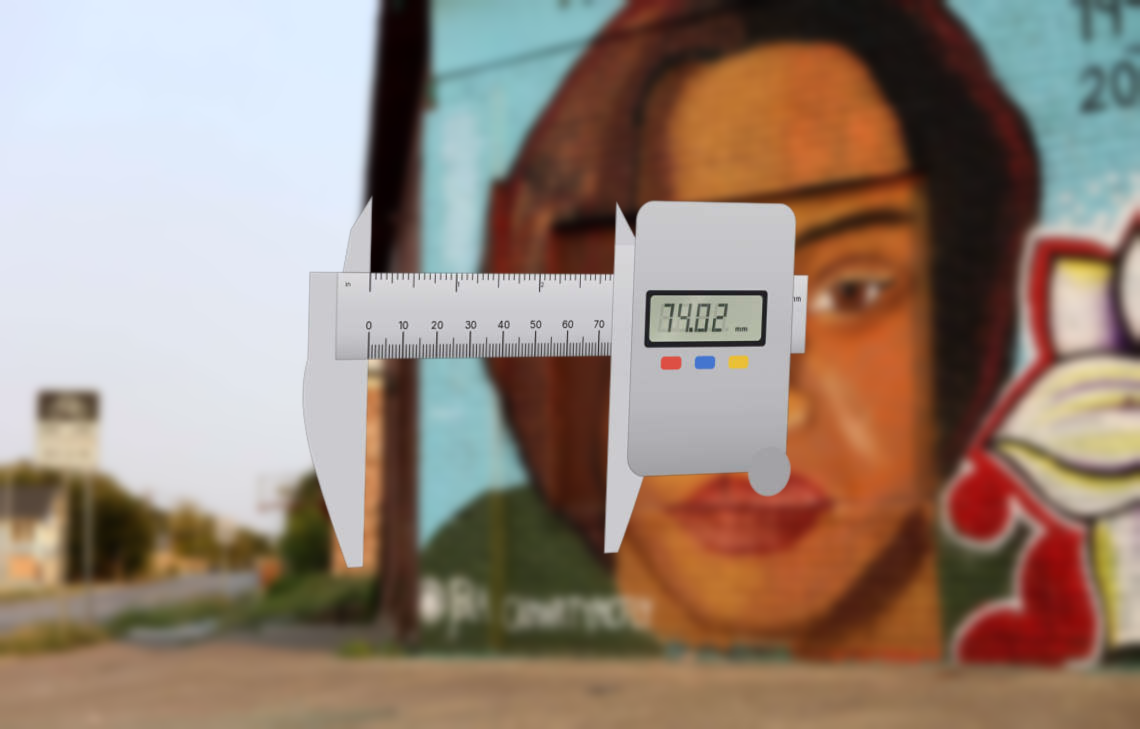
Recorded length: 74.02 mm
